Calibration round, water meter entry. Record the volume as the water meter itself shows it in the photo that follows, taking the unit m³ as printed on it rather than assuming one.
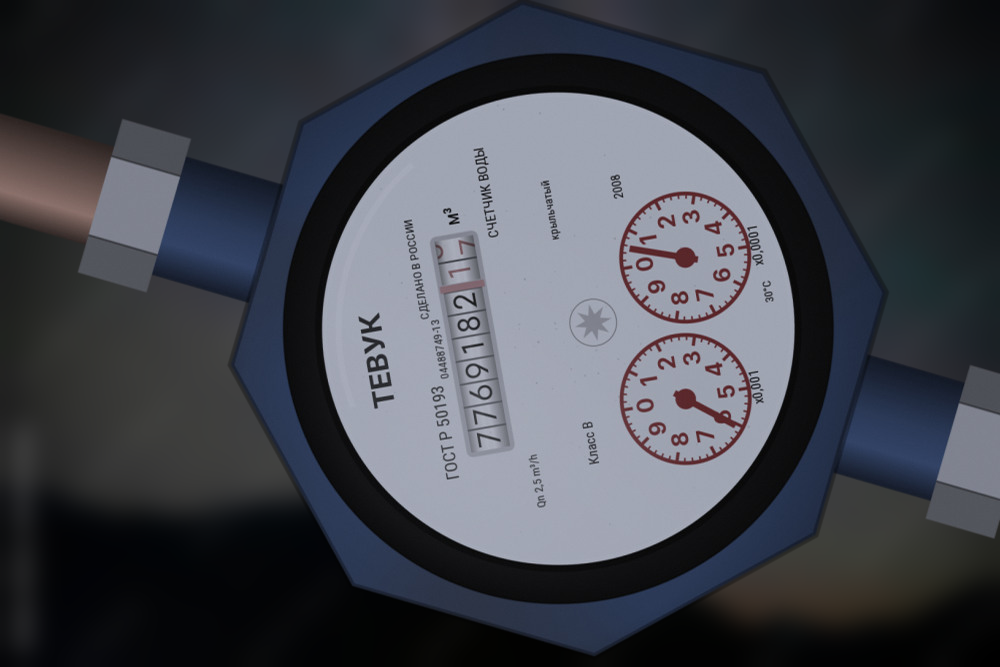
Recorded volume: 7769182.1660 m³
